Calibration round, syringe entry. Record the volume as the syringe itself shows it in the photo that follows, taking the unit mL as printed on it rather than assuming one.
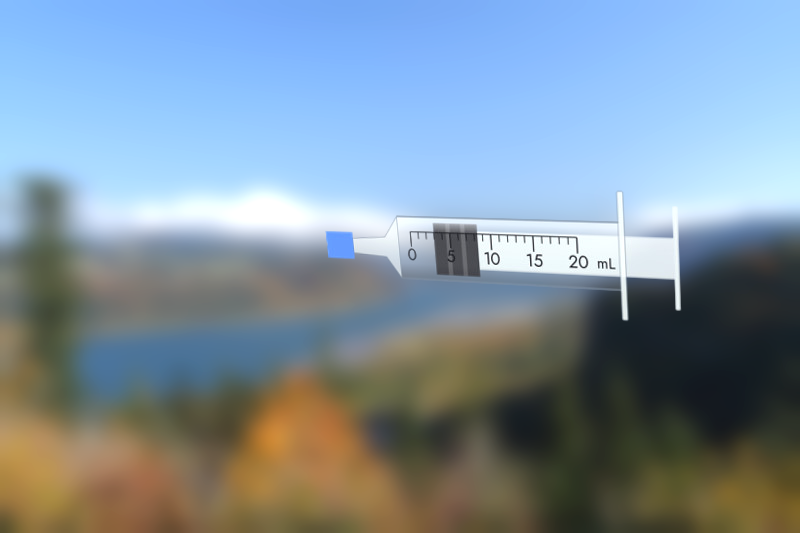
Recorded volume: 3 mL
